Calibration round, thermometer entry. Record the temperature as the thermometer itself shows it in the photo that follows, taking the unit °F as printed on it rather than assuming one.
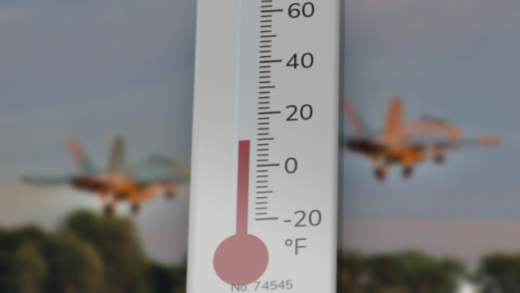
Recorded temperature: 10 °F
